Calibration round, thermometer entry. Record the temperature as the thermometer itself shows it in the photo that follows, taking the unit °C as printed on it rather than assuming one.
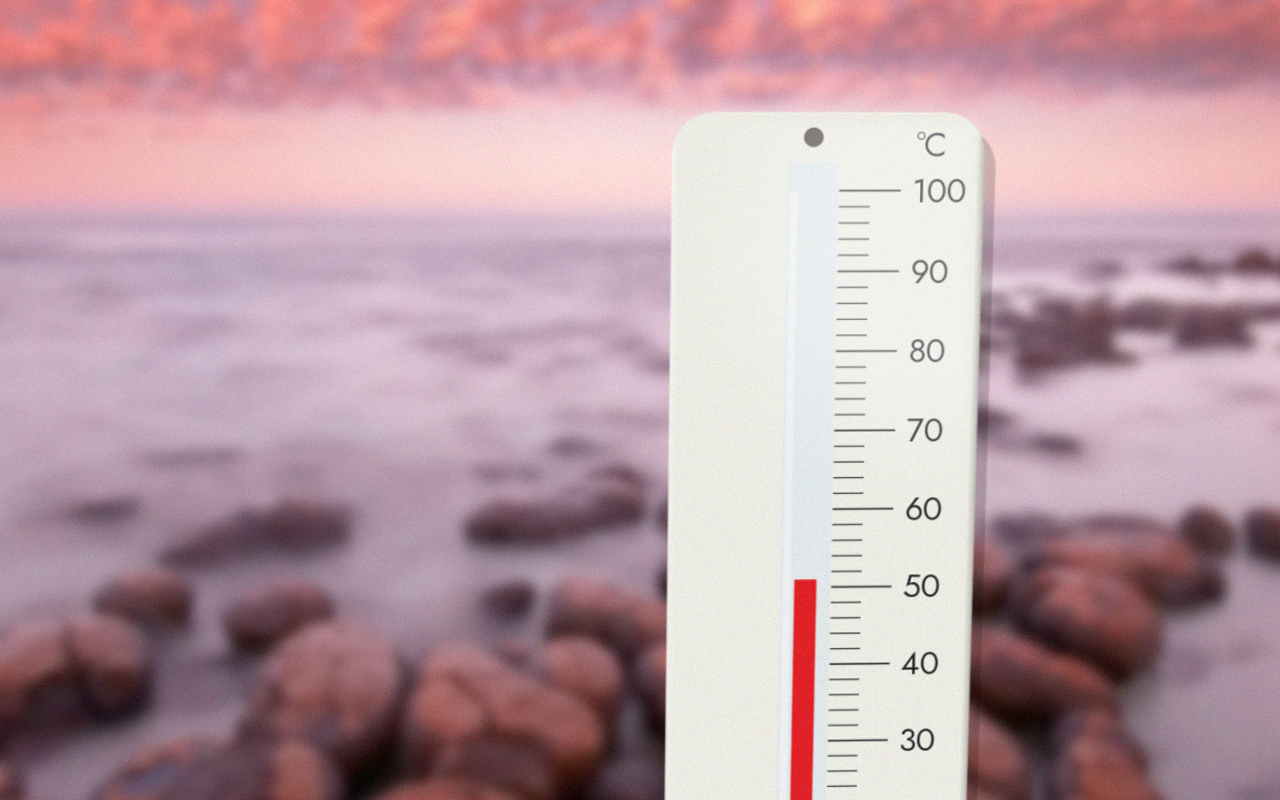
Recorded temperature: 51 °C
